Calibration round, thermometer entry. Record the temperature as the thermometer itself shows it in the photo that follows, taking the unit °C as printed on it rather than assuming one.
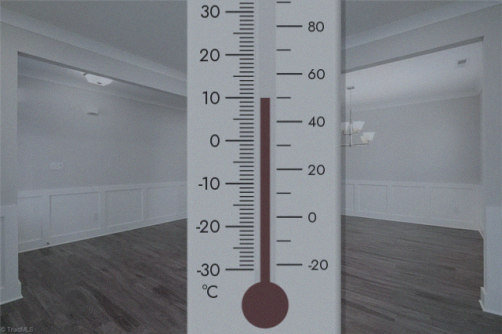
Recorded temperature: 10 °C
